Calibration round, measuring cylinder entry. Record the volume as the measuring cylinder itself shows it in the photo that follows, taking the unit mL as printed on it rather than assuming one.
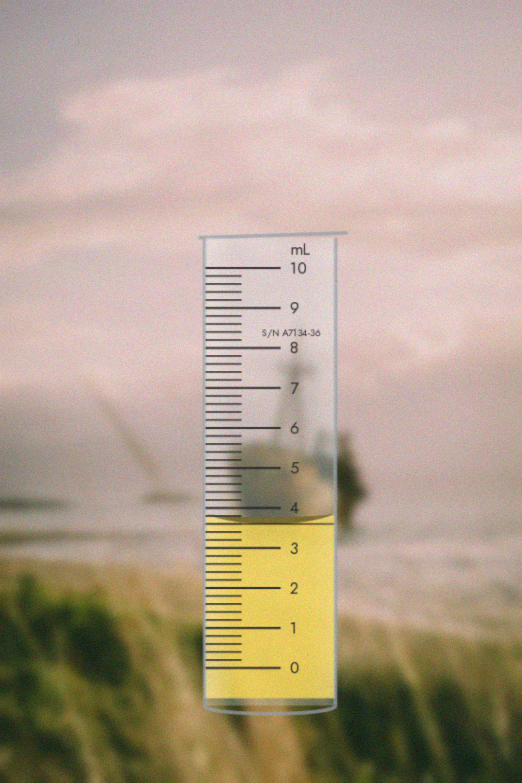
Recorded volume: 3.6 mL
